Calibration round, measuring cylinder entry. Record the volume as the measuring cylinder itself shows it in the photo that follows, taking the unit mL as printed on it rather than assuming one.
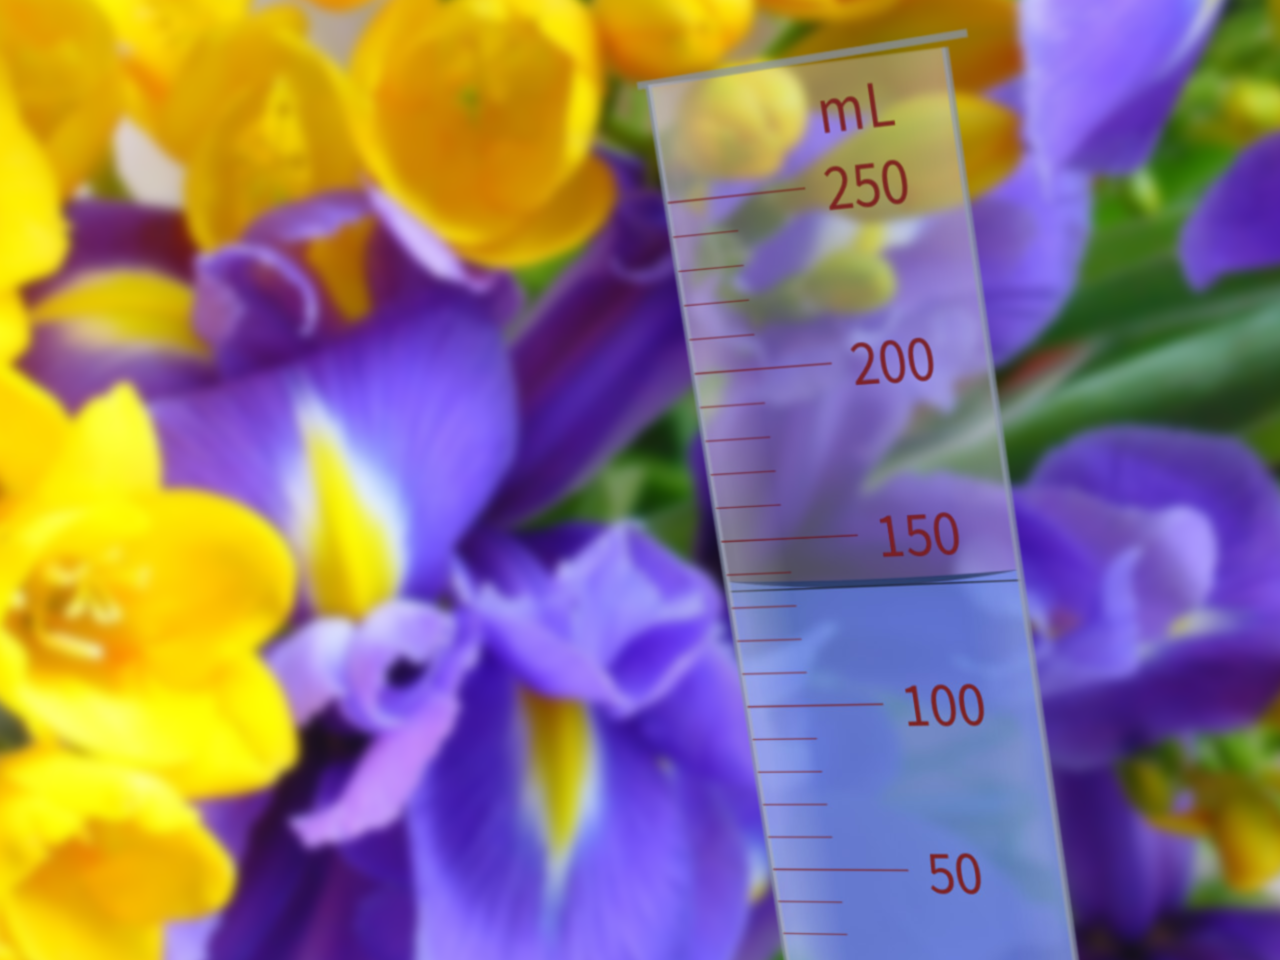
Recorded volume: 135 mL
